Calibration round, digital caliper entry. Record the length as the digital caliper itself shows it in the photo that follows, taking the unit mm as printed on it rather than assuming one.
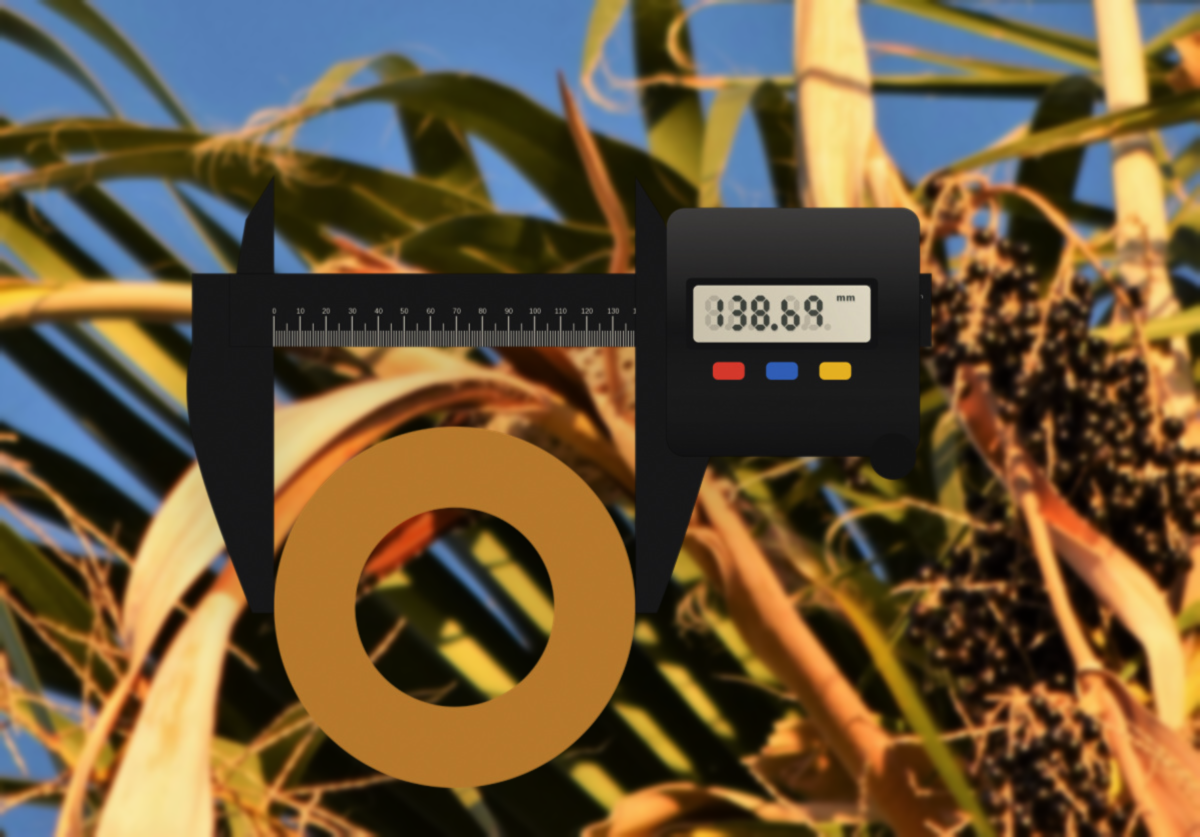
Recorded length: 138.69 mm
